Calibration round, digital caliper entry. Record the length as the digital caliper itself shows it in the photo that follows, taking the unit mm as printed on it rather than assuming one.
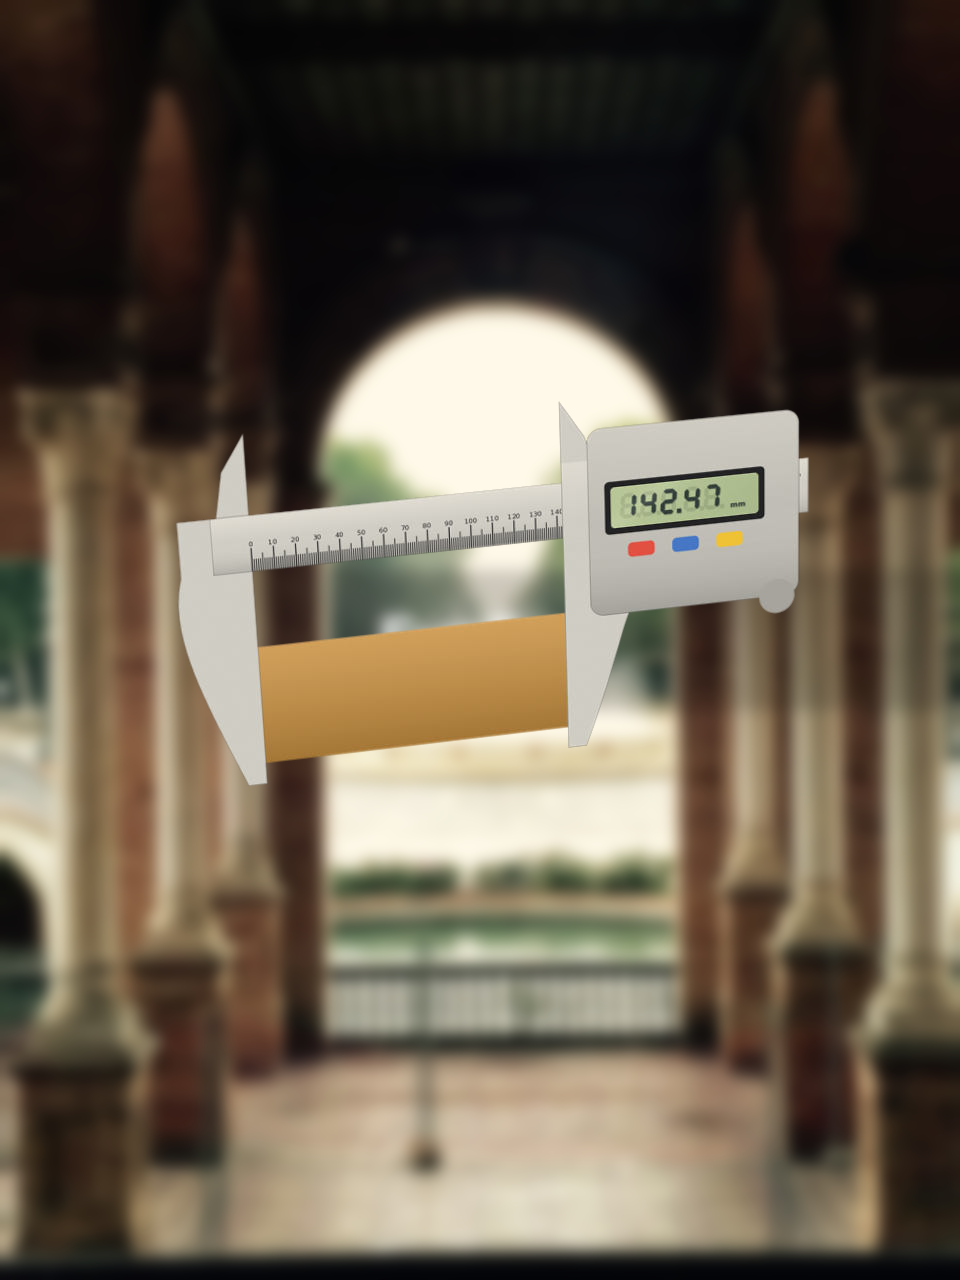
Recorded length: 142.47 mm
